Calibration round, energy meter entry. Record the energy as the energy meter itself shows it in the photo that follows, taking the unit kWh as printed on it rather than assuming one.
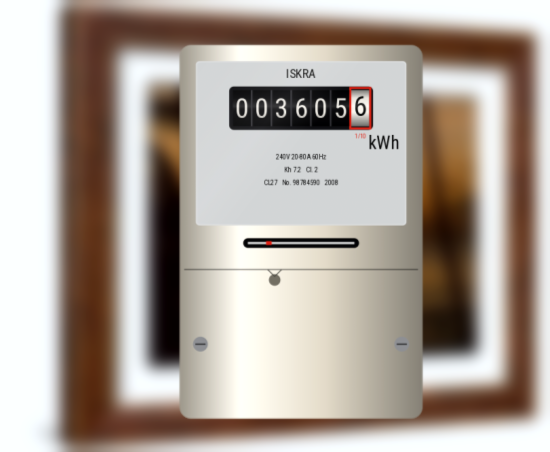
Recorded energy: 3605.6 kWh
